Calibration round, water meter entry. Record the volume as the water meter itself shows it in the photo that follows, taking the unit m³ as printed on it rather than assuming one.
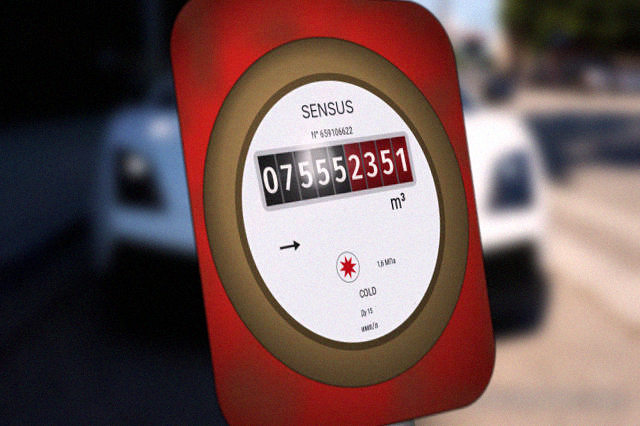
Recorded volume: 7555.2351 m³
